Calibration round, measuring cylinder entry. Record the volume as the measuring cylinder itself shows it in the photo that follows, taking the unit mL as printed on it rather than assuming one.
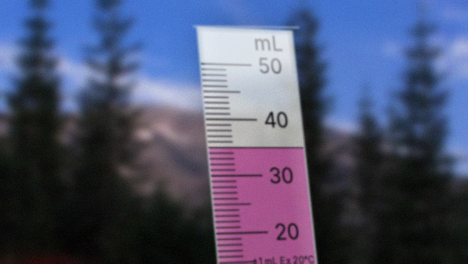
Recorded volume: 35 mL
